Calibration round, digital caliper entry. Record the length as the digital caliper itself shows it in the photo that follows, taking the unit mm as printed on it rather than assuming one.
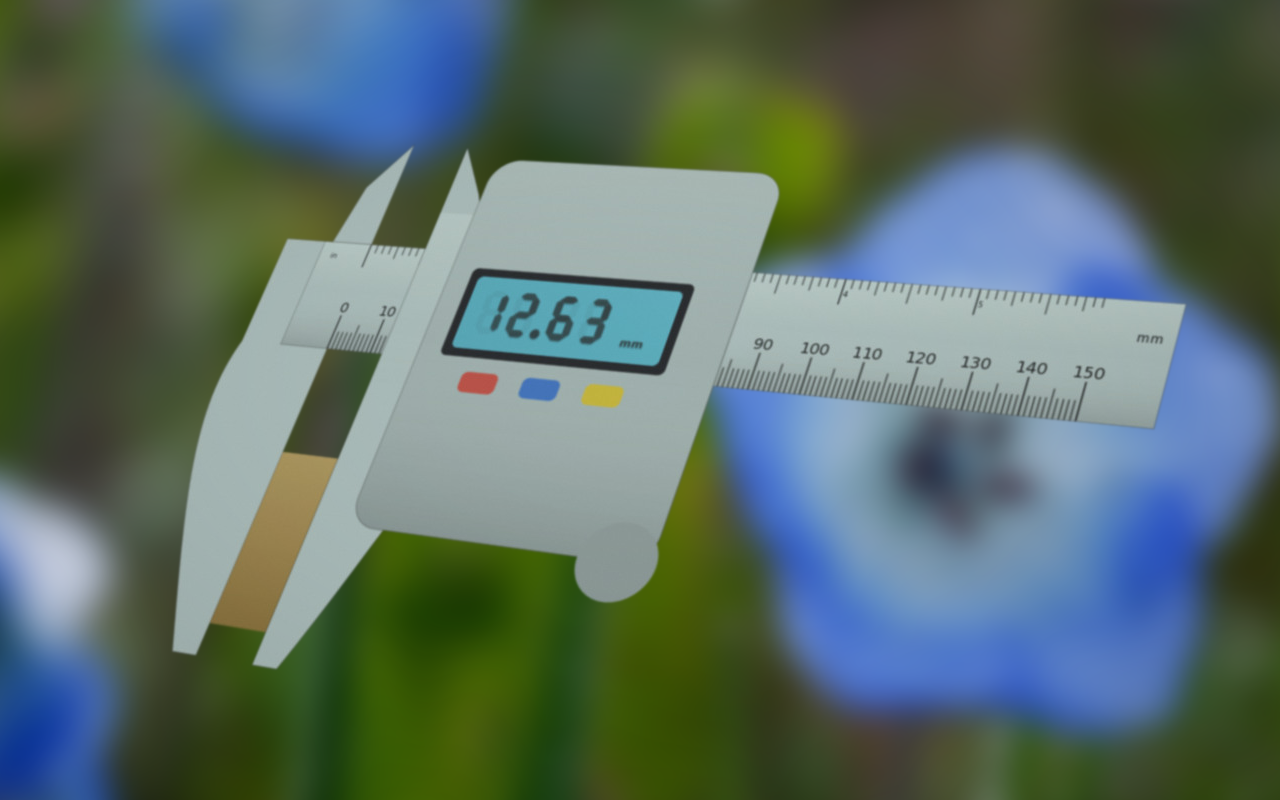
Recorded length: 12.63 mm
